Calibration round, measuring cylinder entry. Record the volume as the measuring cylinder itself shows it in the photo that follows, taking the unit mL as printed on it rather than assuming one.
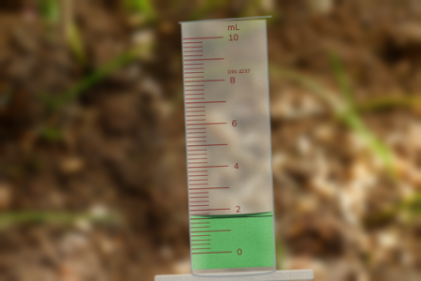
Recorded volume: 1.6 mL
